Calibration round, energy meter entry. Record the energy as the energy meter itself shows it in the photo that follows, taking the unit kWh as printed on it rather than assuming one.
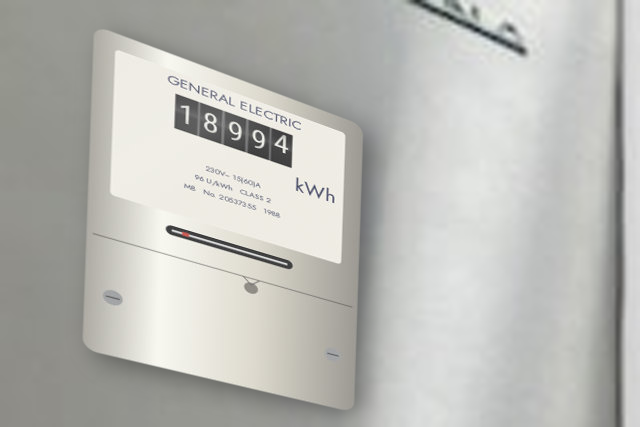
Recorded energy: 18994 kWh
